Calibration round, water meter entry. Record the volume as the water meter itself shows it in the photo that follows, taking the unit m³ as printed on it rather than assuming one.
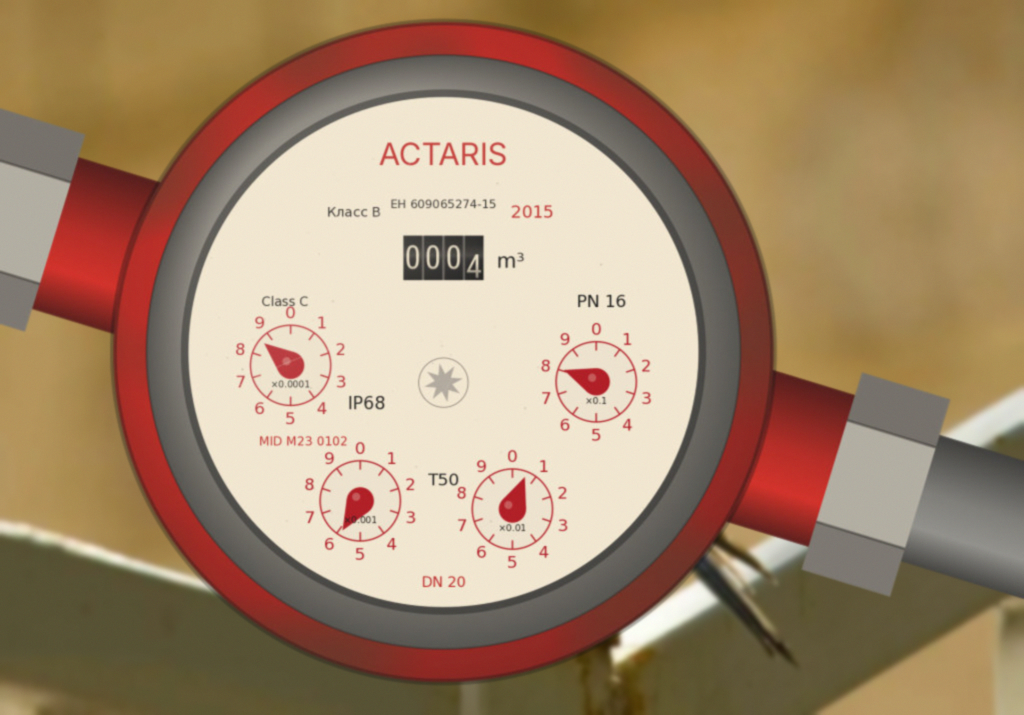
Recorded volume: 3.8058 m³
